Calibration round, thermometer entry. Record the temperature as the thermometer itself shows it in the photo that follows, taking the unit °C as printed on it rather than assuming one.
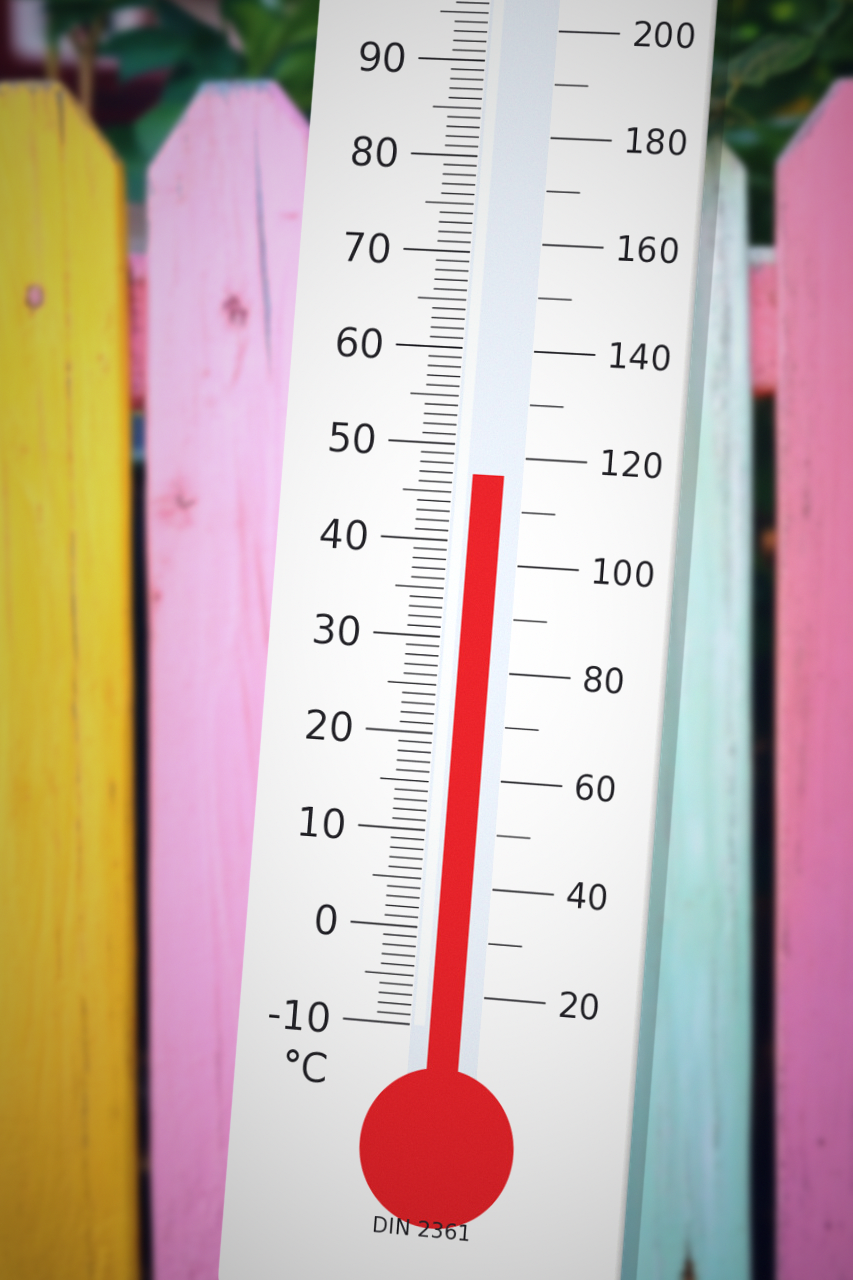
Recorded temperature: 47 °C
